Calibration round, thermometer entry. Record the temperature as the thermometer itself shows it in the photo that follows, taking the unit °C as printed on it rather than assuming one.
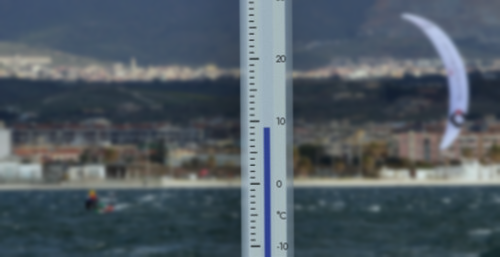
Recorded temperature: 9 °C
